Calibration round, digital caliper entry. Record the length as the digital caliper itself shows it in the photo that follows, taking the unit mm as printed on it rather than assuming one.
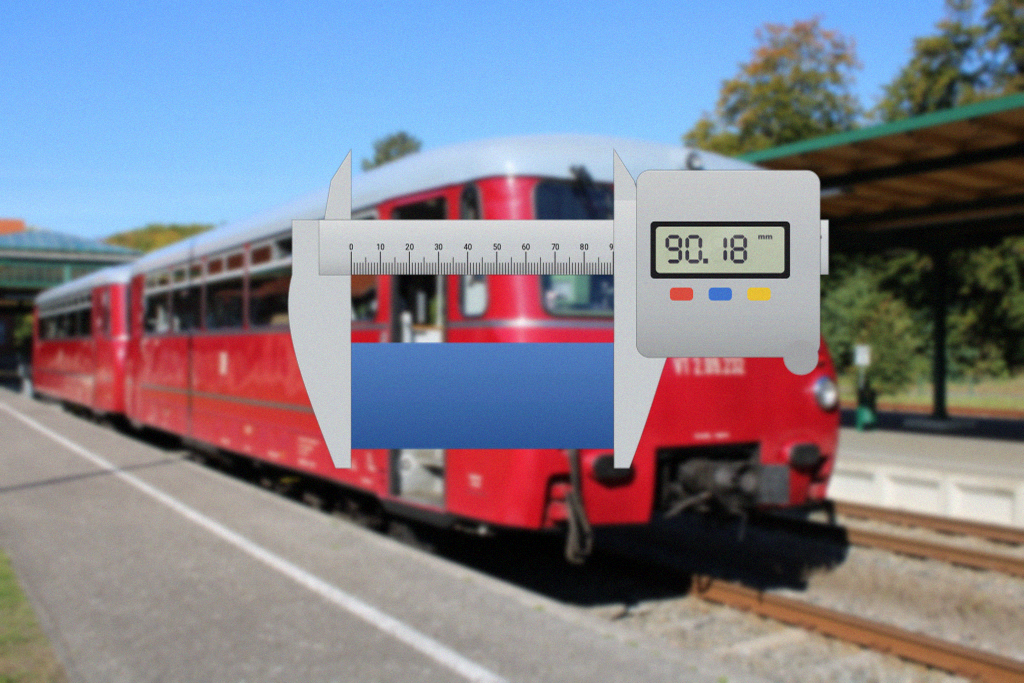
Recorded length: 90.18 mm
